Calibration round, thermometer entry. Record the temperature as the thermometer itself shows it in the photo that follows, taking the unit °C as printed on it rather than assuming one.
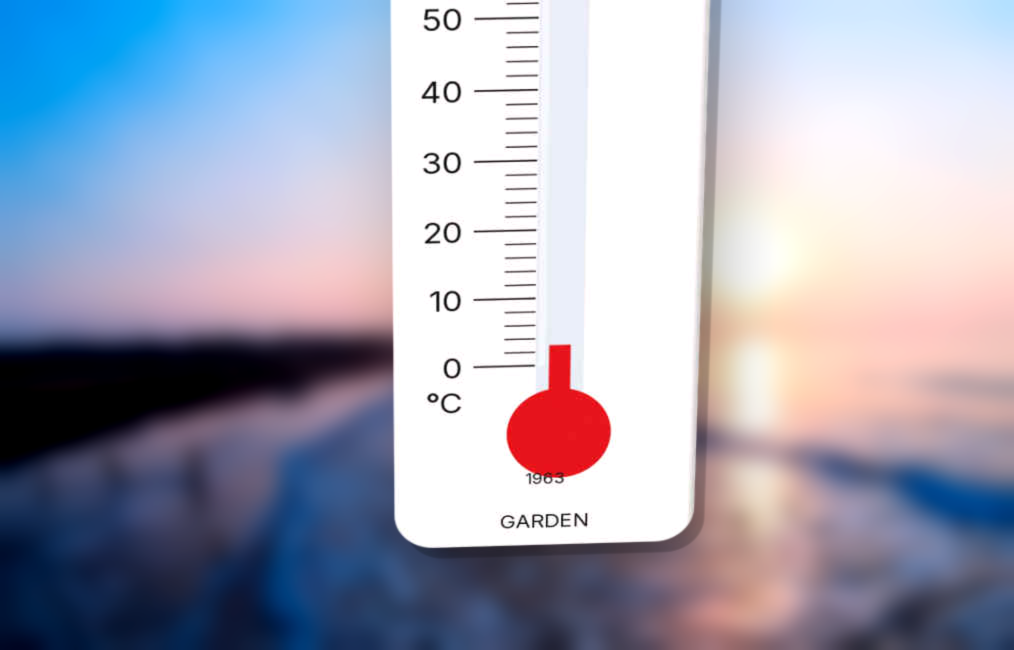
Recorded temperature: 3 °C
